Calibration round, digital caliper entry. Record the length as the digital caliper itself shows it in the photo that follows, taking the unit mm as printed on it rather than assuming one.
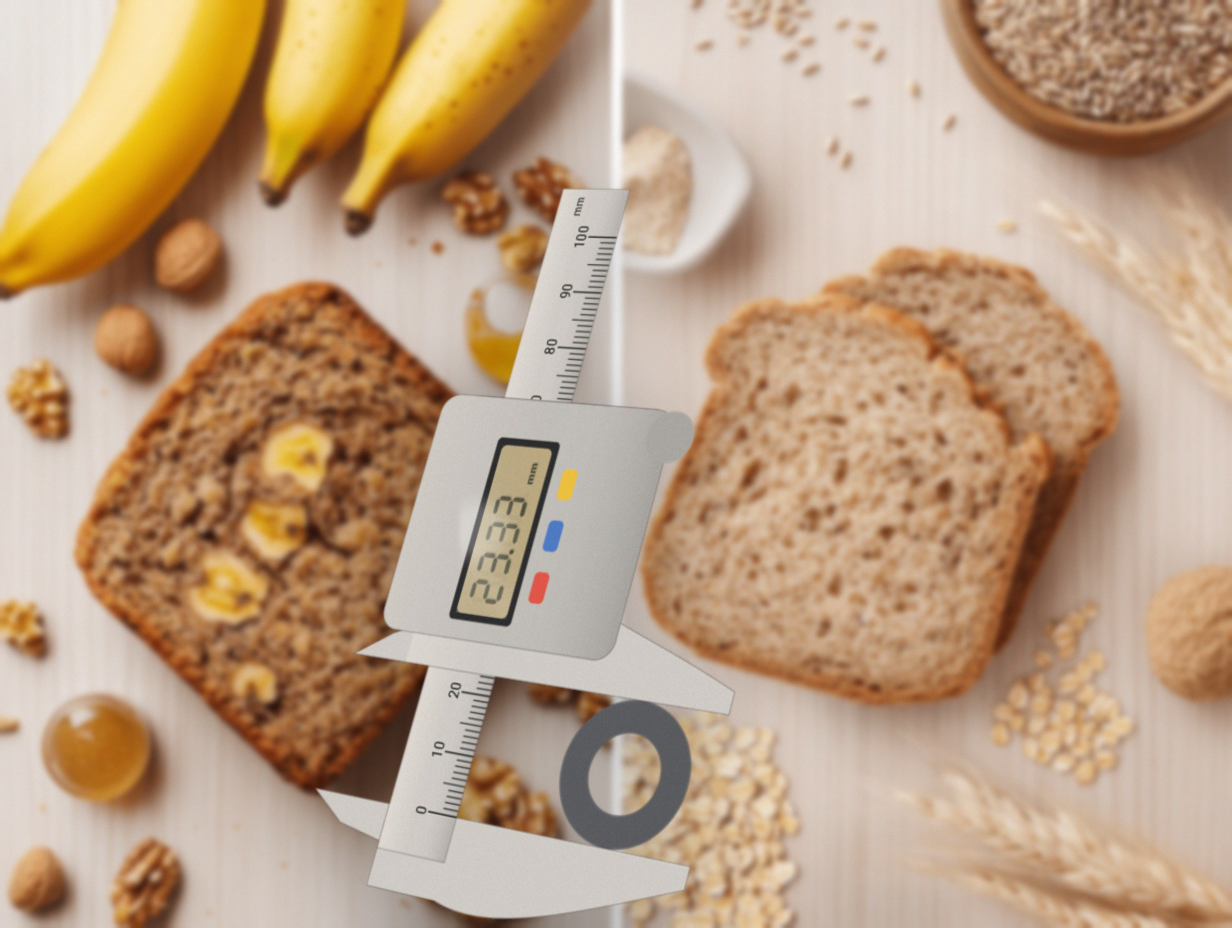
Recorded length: 23.33 mm
